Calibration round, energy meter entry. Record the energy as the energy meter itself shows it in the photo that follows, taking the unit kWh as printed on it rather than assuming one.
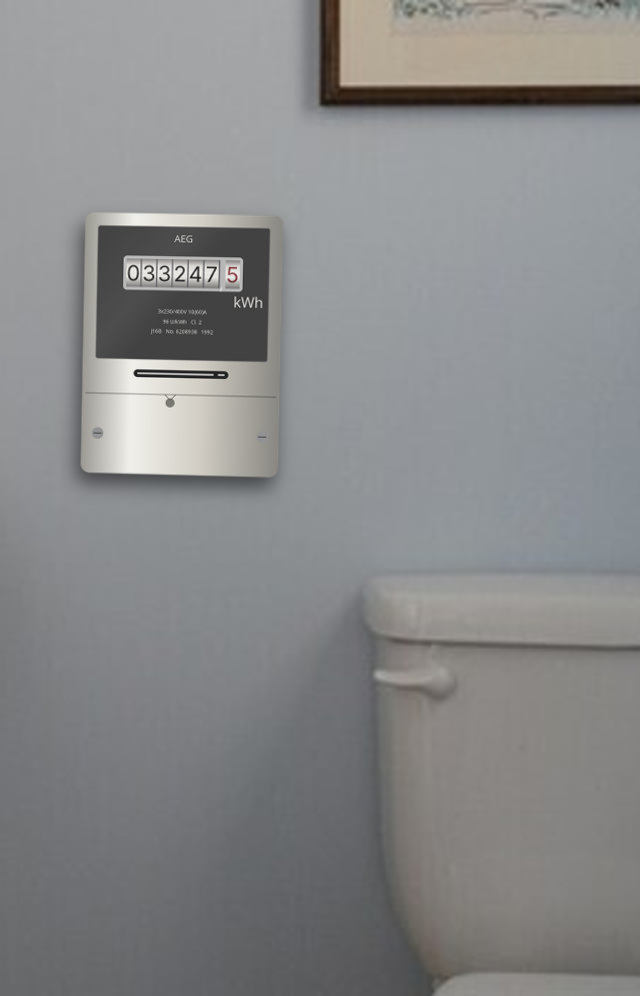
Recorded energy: 33247.5 kWh
